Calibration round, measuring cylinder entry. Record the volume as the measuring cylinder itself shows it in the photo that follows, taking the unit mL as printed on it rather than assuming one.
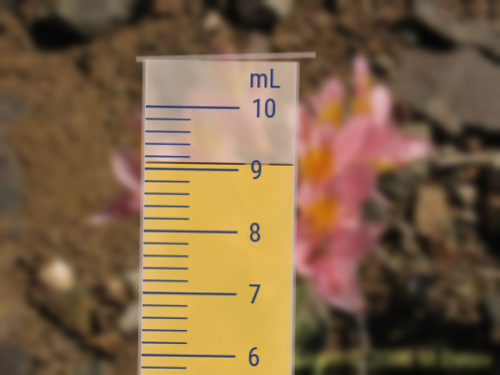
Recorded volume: 9.1 mL
